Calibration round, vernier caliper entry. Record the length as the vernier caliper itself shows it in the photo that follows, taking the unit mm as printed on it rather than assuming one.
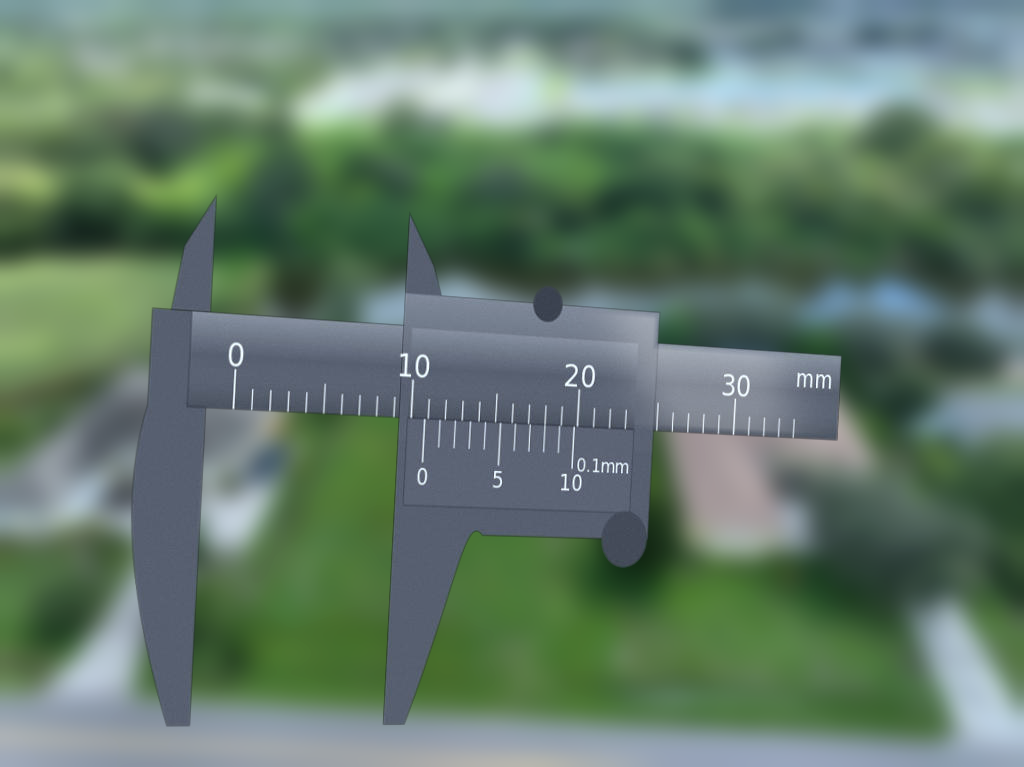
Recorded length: 10.8 mm
